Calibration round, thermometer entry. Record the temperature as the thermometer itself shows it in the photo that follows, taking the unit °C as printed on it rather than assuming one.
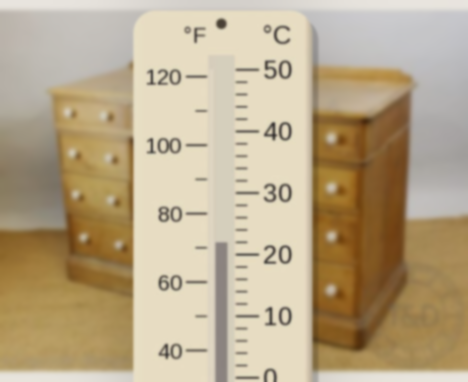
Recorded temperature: 22 °C
